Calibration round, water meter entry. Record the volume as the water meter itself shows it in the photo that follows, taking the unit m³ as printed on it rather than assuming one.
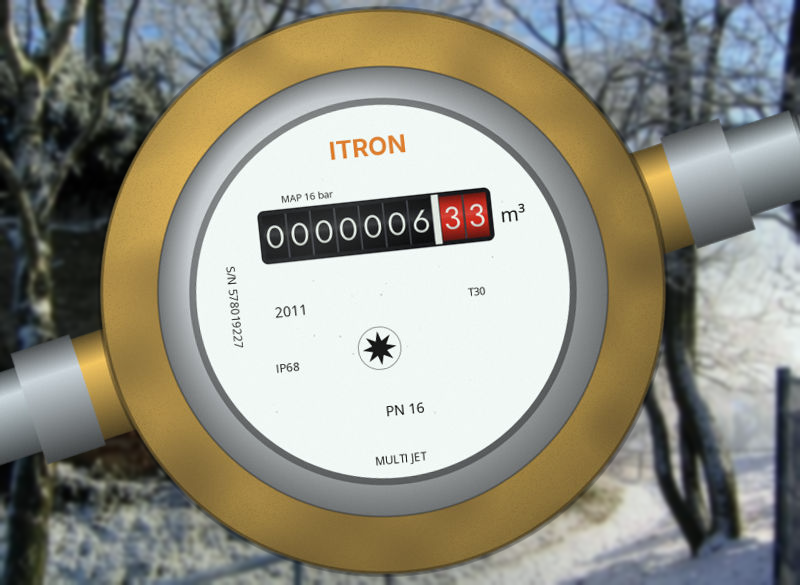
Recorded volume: 6.33 m³
